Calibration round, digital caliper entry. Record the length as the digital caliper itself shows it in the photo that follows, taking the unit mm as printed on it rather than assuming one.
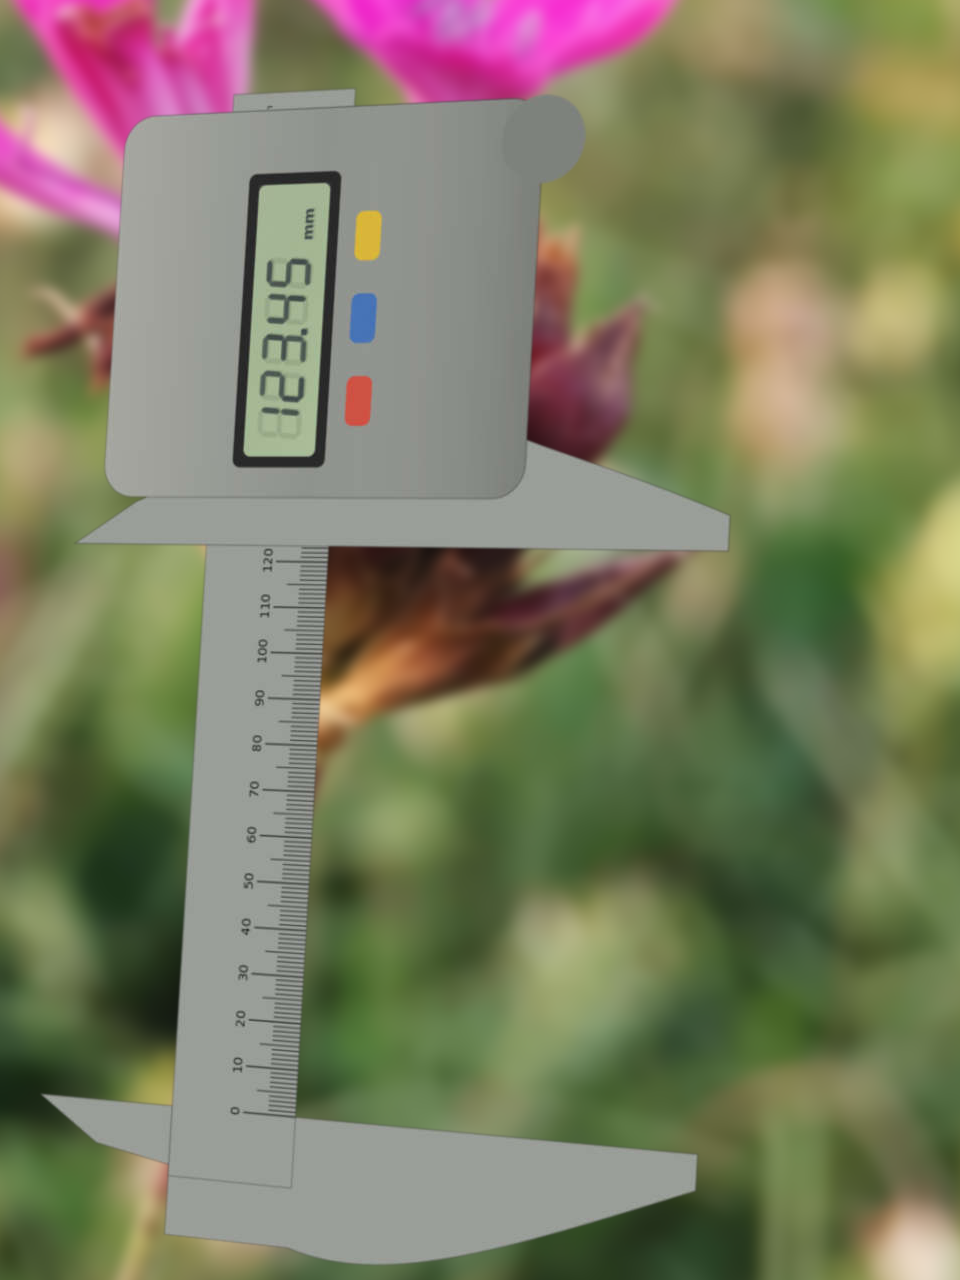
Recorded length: 123.45 mm
